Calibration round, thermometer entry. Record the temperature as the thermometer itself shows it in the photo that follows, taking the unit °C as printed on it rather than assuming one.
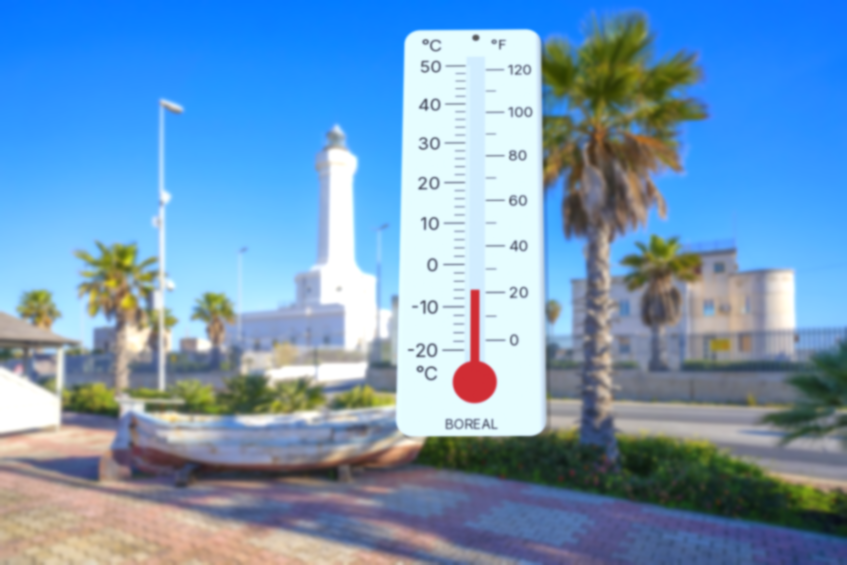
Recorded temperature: -6 °C
